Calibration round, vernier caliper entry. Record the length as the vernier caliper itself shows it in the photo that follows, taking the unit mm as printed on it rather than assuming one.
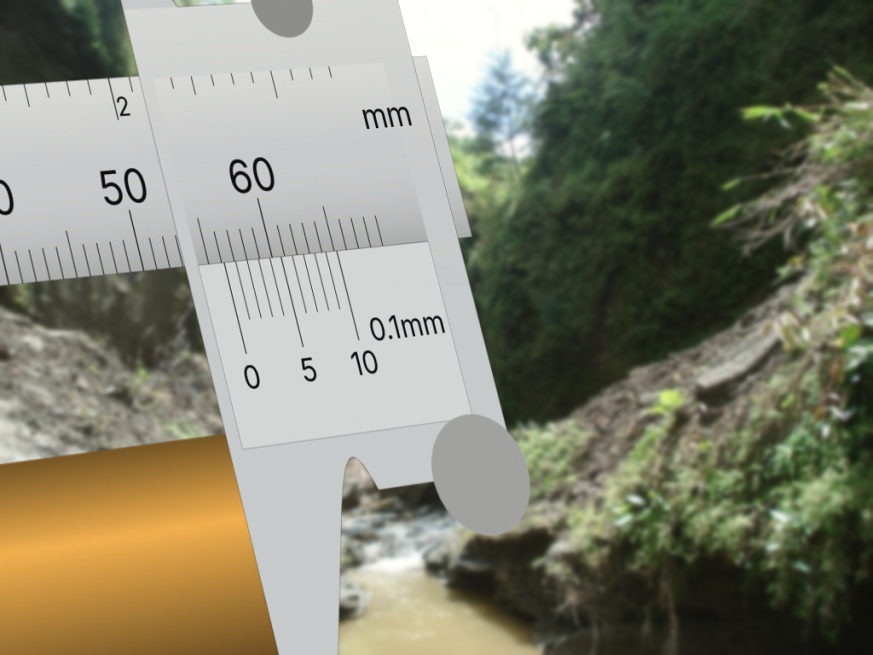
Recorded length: 56.2 mm
